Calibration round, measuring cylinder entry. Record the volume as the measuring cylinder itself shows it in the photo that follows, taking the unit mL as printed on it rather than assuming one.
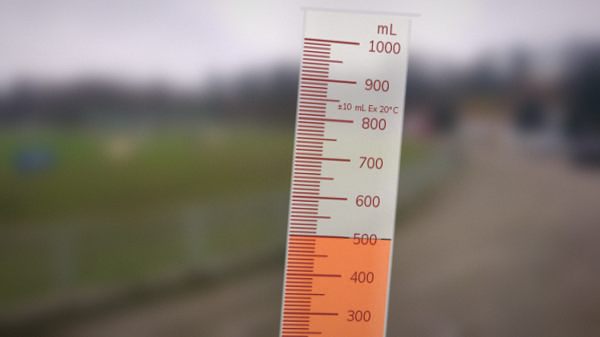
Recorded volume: 500 mL
